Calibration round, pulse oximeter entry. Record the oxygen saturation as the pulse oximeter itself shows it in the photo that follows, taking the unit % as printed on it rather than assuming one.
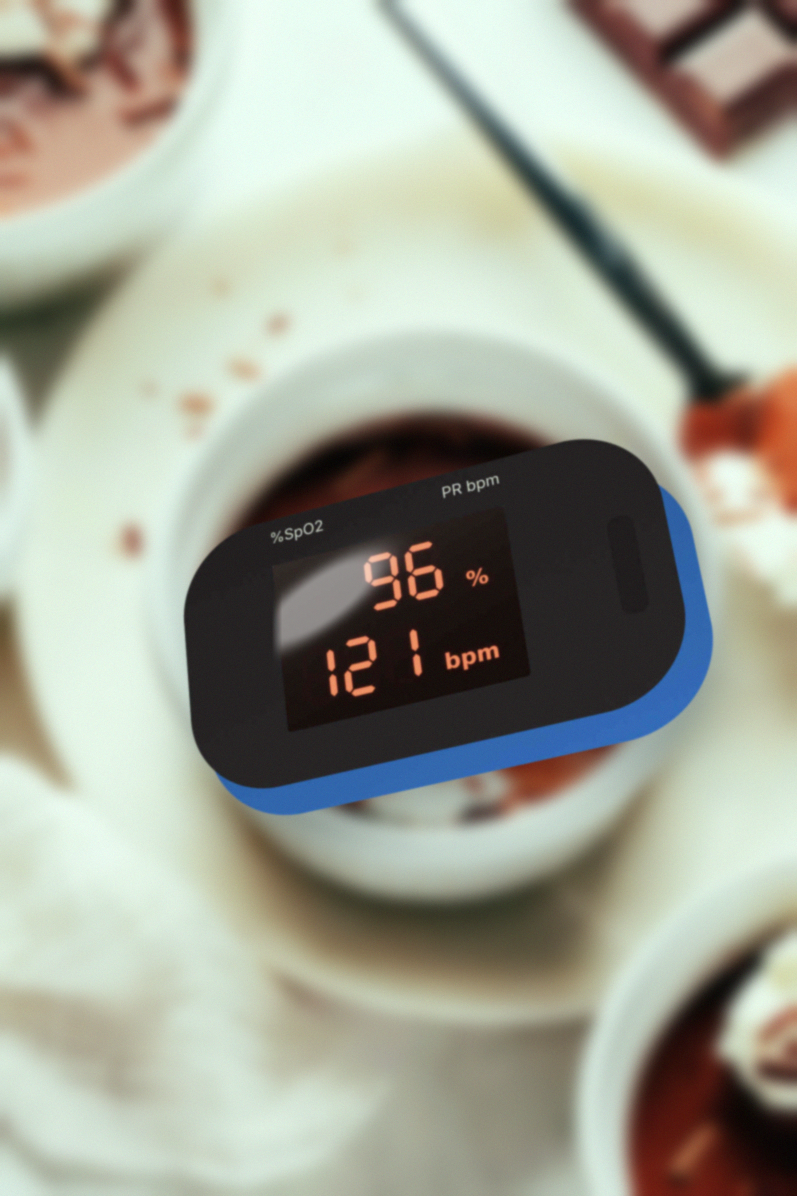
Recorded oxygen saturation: 96 %
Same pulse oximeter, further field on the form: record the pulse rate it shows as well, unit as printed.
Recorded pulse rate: 121 bpm
